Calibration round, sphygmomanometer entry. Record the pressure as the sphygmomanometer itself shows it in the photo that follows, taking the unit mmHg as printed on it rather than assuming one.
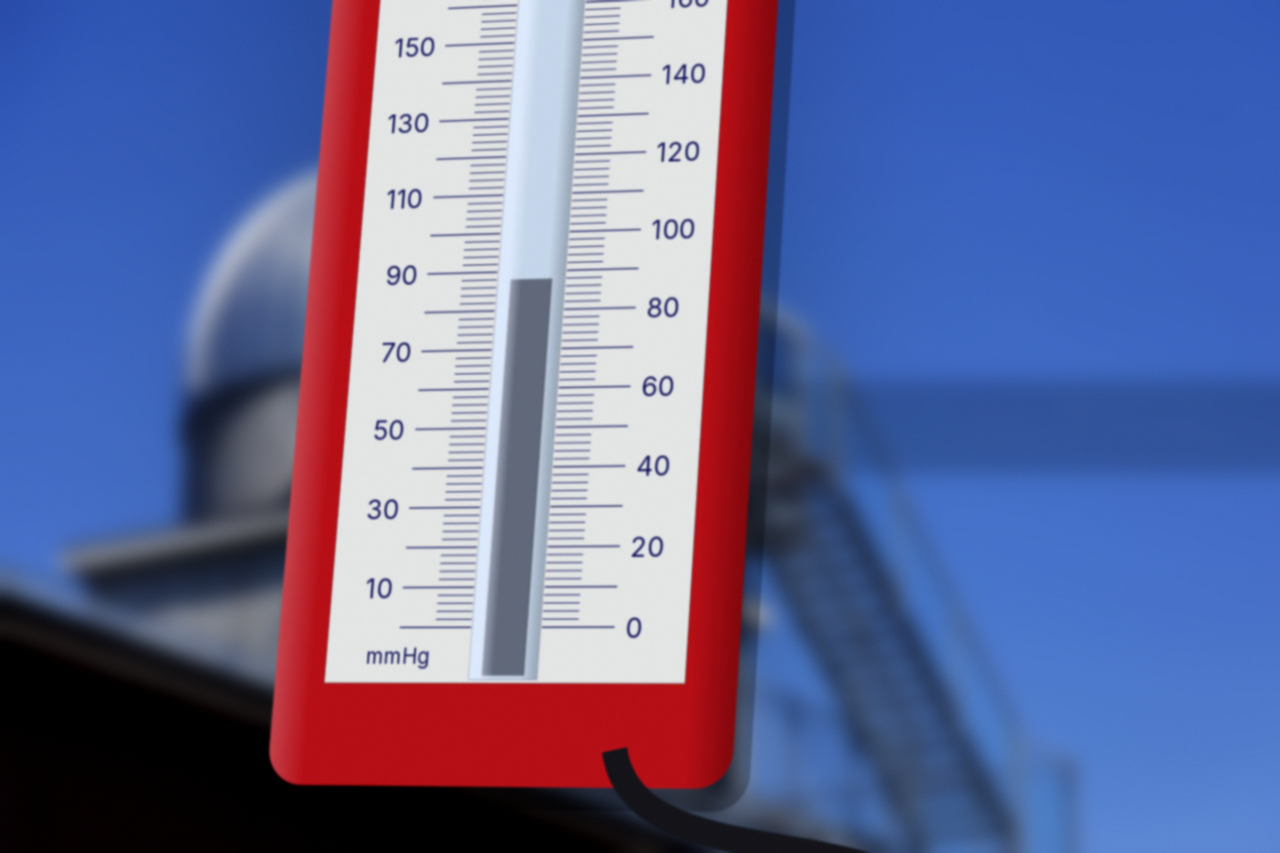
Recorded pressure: 88 mmHg
